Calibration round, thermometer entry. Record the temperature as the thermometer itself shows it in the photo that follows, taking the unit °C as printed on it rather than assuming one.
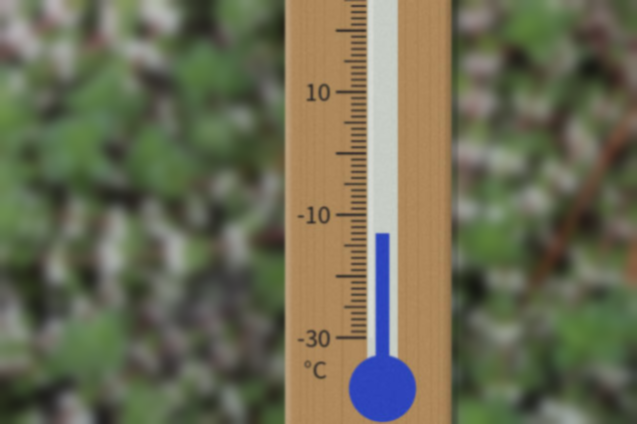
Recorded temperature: -13 °C
